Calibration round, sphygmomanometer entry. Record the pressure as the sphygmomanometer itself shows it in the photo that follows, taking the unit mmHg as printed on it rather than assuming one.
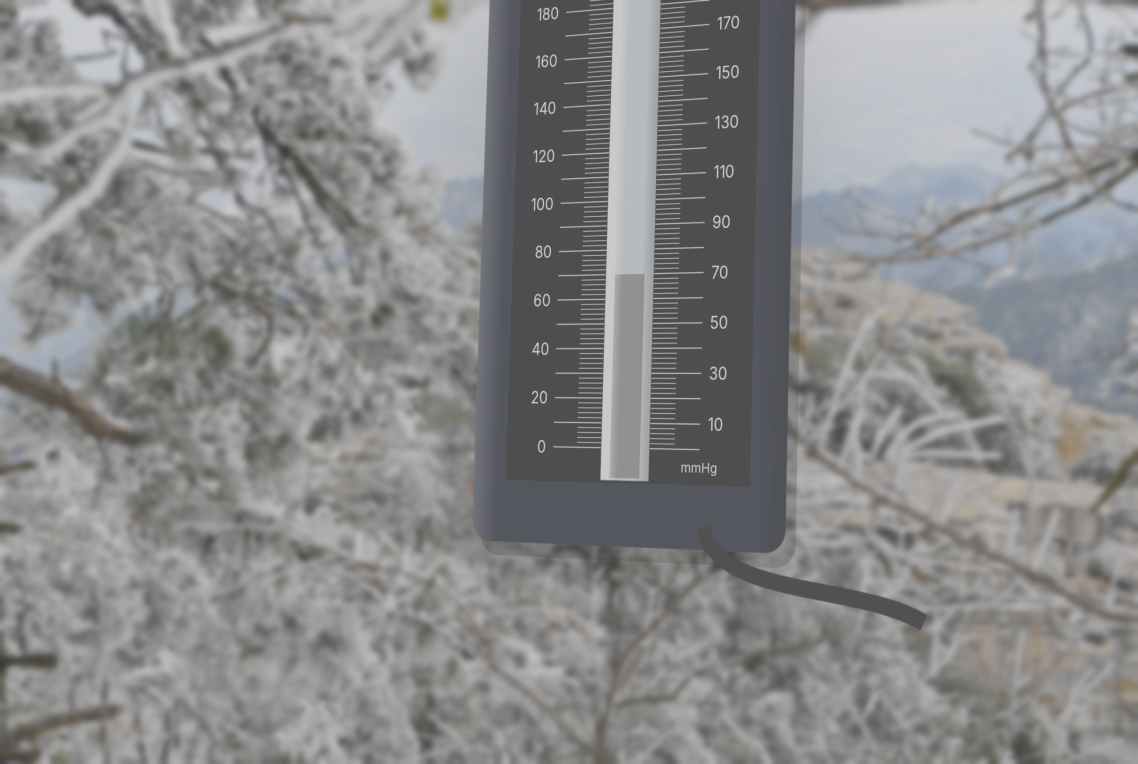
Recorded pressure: 70 mmHg
